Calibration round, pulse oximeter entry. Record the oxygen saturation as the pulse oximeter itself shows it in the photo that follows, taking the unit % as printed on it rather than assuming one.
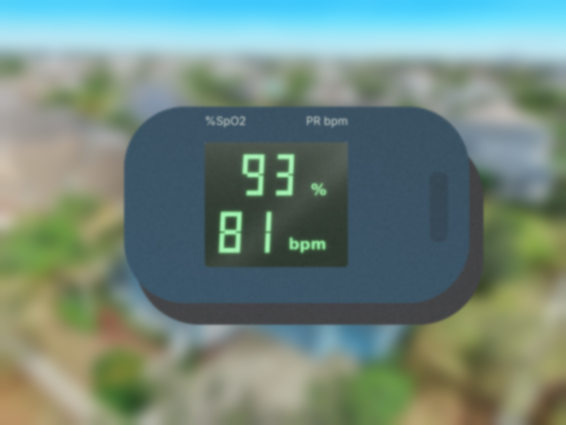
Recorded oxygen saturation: 93 %
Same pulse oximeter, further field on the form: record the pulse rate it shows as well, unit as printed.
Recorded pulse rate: 81 bpm
